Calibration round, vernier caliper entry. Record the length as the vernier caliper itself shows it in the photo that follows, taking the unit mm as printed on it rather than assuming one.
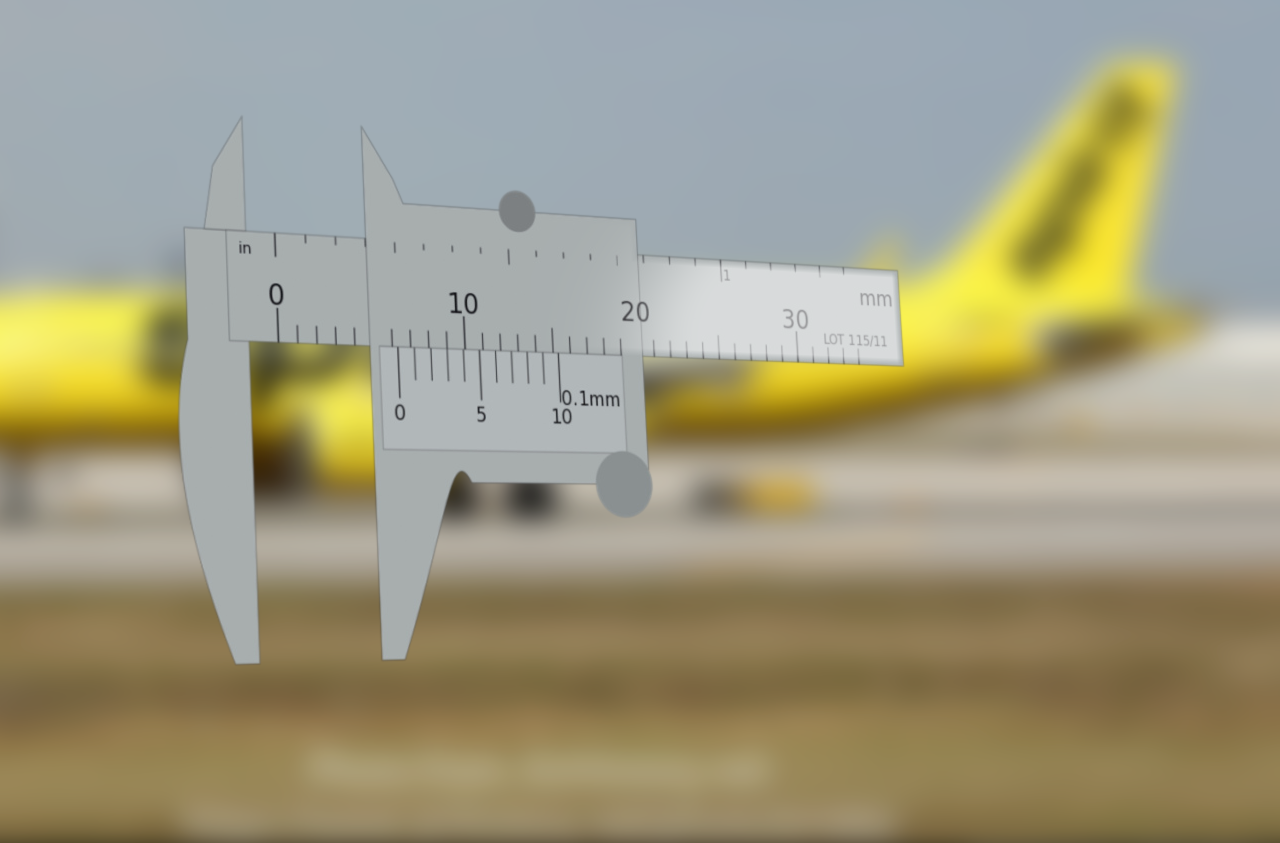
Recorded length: 6.3 mm
